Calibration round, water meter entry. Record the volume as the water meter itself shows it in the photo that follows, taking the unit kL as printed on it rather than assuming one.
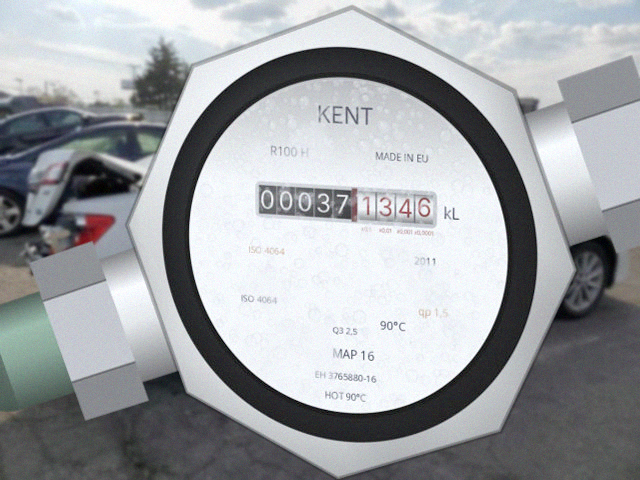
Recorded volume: 37.1346 kL
